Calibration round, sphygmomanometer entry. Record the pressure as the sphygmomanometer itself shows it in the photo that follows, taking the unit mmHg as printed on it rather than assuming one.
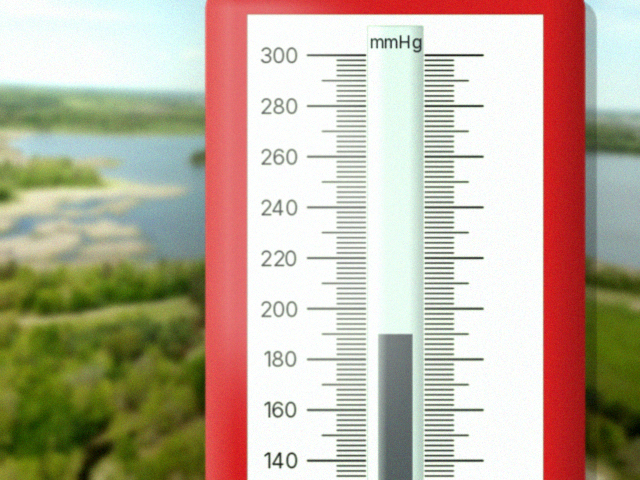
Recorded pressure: 190 mmHg
